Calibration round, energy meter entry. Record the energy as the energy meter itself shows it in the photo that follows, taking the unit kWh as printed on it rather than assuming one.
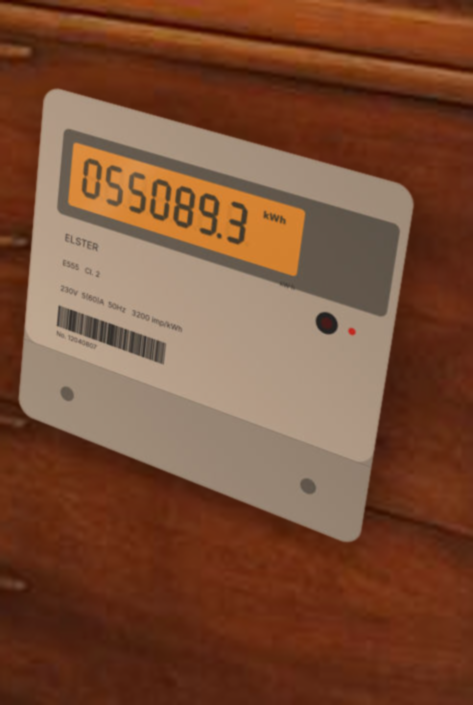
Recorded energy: 55089.3 kWh
